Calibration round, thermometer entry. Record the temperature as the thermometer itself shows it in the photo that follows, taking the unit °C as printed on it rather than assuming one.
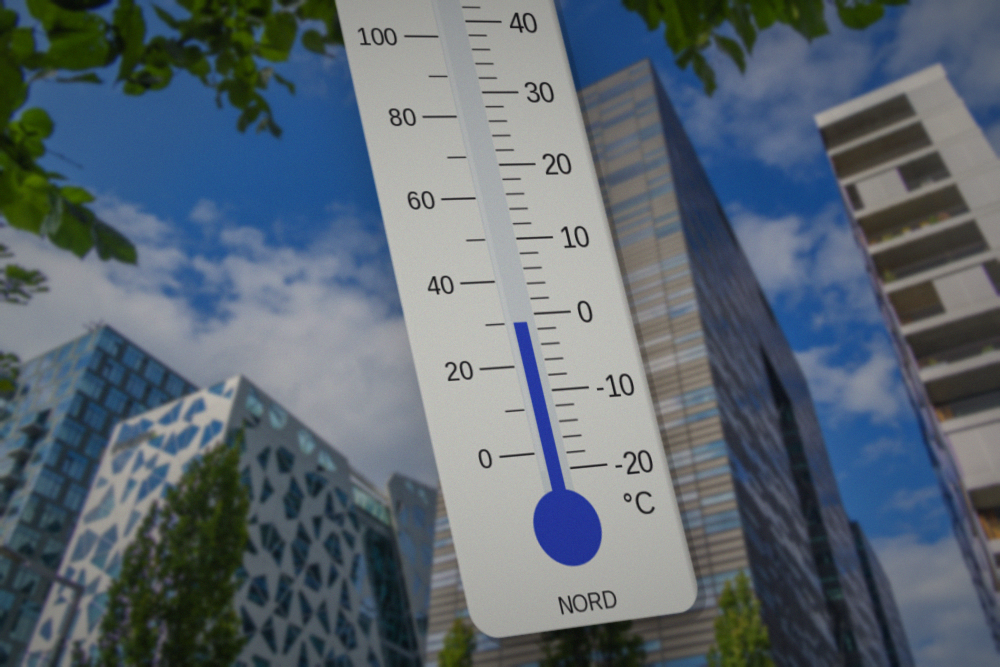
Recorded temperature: -1 °C
